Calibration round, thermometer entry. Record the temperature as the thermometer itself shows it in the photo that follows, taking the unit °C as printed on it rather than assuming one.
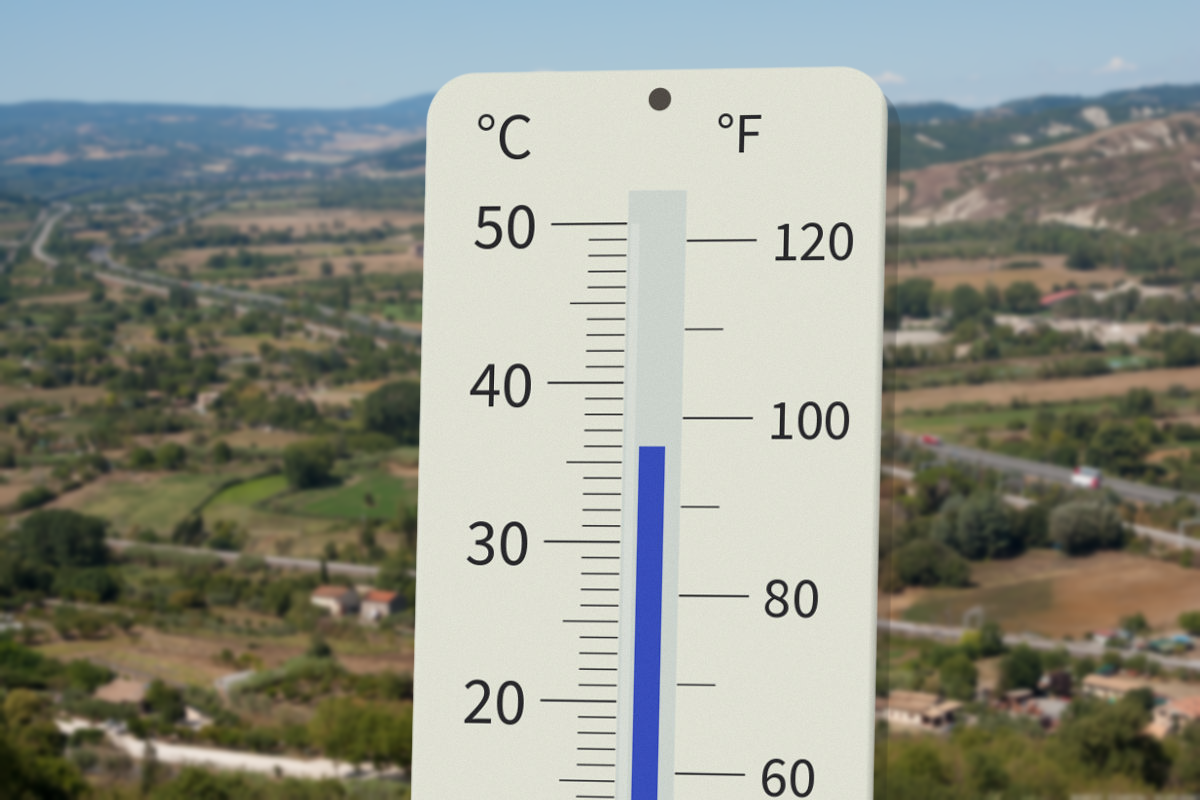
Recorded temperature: 36 °C
